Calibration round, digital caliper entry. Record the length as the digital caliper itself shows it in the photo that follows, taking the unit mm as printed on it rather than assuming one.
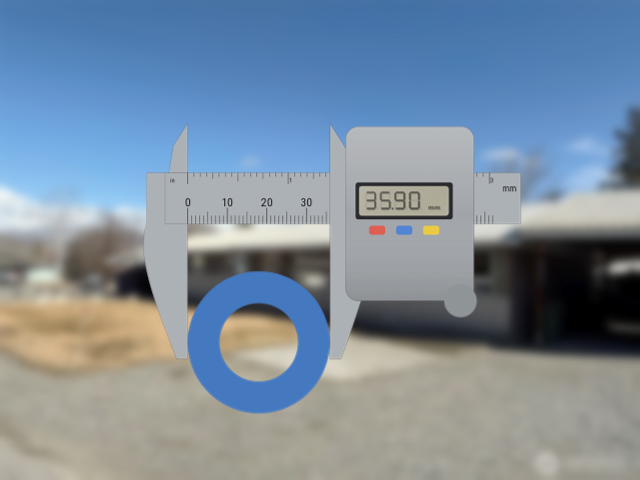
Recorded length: 35.90 mm
